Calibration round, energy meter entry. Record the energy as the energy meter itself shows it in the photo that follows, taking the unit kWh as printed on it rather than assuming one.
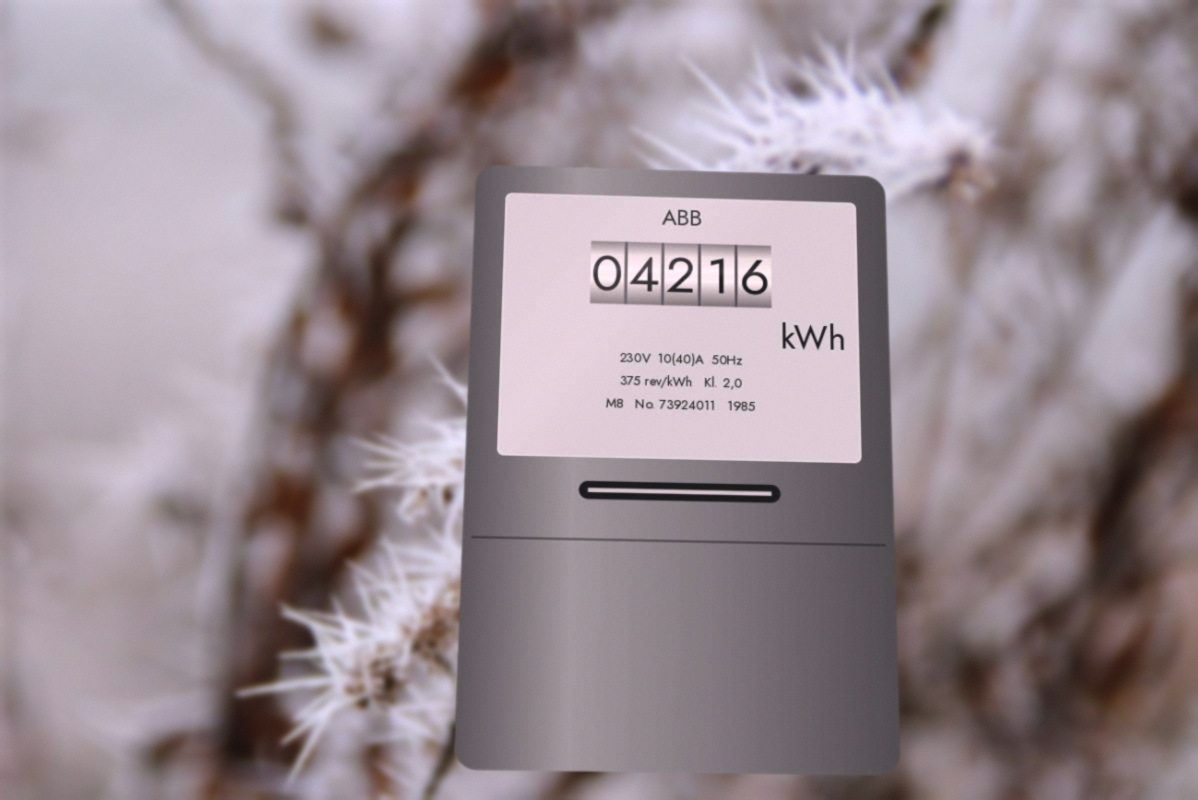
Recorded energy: 4216 kWh
